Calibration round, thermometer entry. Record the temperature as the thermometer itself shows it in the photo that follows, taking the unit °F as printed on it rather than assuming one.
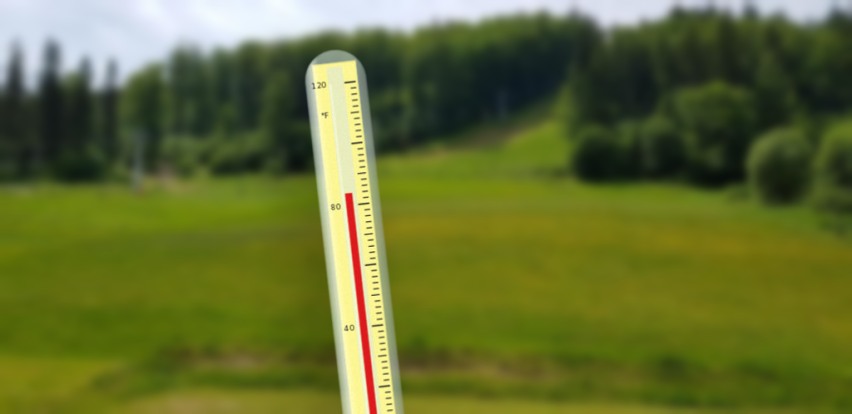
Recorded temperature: 84 °F
